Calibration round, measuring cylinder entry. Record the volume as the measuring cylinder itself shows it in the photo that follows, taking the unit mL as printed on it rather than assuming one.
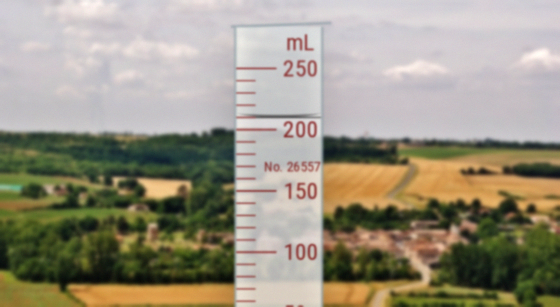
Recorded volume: 210 mL
